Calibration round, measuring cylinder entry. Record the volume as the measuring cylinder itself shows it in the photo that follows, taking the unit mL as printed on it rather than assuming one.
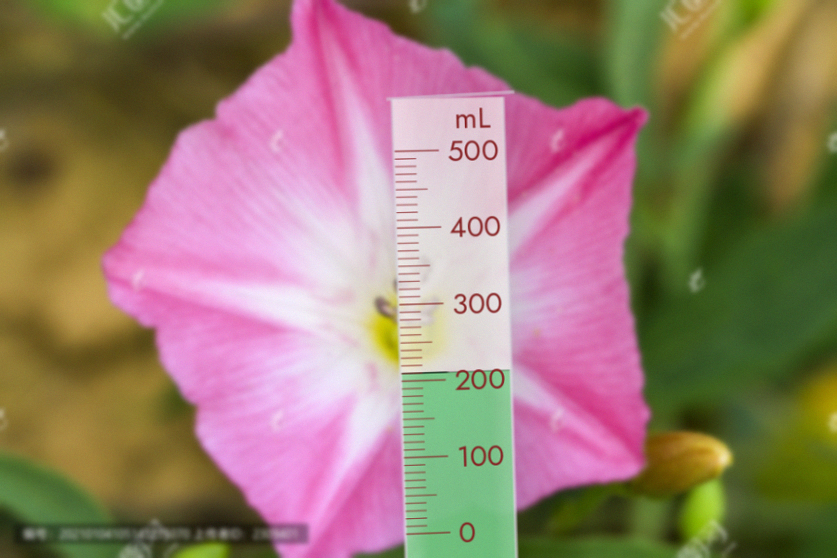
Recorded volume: 210 mL
